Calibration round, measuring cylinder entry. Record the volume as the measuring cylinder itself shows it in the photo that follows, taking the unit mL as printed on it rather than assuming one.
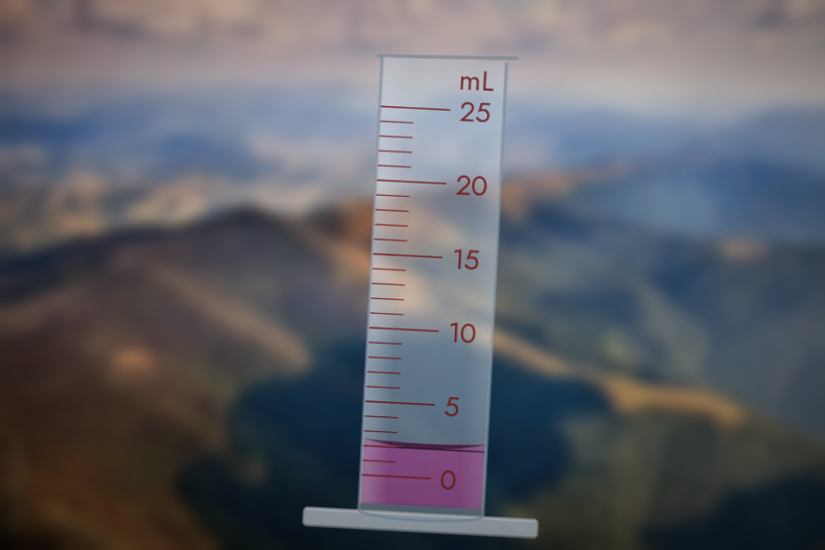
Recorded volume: 2 mL
